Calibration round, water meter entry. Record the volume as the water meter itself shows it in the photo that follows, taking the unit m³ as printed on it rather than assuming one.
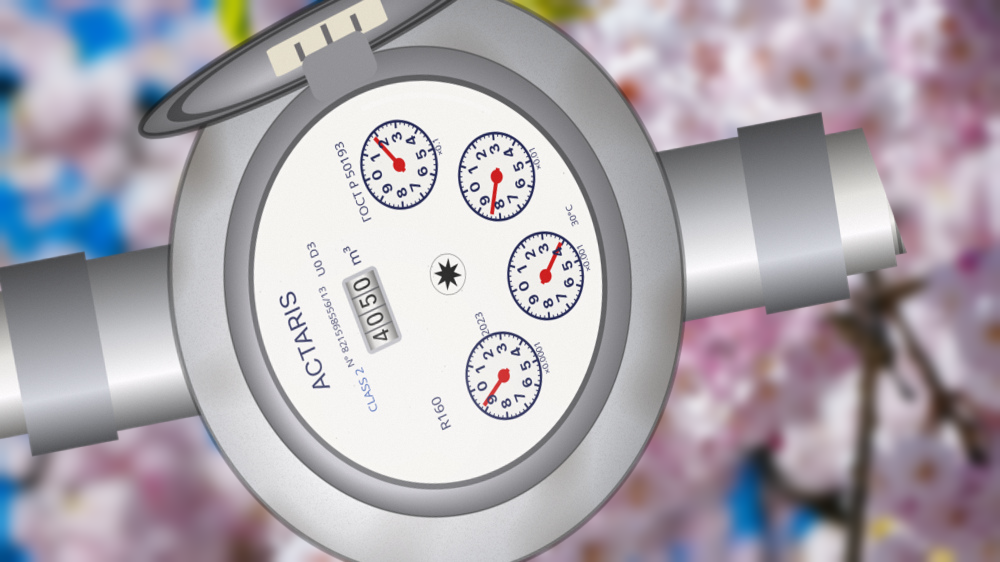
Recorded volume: 4050.1839 m³
